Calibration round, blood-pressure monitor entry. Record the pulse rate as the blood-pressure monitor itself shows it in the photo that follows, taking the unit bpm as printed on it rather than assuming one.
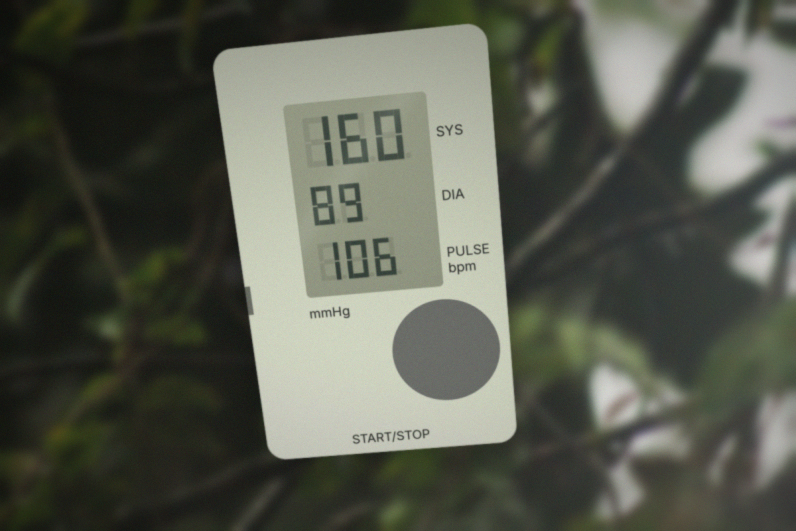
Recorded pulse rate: 106 bpm
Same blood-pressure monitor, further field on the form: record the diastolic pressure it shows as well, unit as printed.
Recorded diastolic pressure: 89 mmHg
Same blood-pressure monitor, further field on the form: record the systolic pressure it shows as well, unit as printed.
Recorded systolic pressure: 160 mmHg
